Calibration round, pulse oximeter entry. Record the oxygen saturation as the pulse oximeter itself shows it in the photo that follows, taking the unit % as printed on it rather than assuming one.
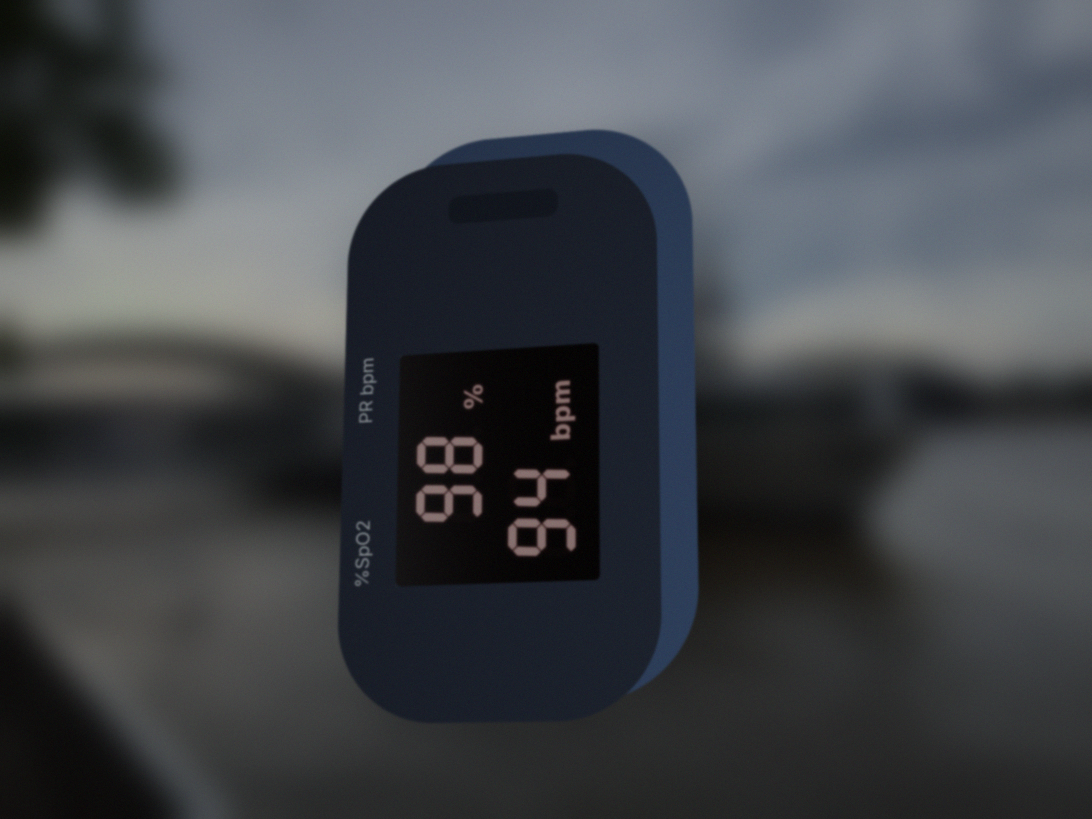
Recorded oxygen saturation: 98 %
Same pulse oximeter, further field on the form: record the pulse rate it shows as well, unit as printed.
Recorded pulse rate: 94 bpm
